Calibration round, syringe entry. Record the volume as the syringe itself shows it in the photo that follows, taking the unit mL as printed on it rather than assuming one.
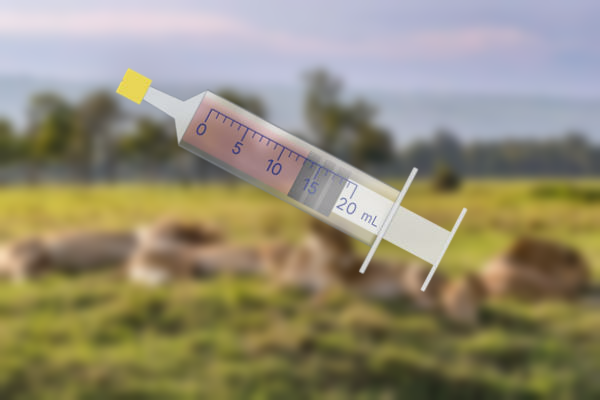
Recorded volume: 13 mL
